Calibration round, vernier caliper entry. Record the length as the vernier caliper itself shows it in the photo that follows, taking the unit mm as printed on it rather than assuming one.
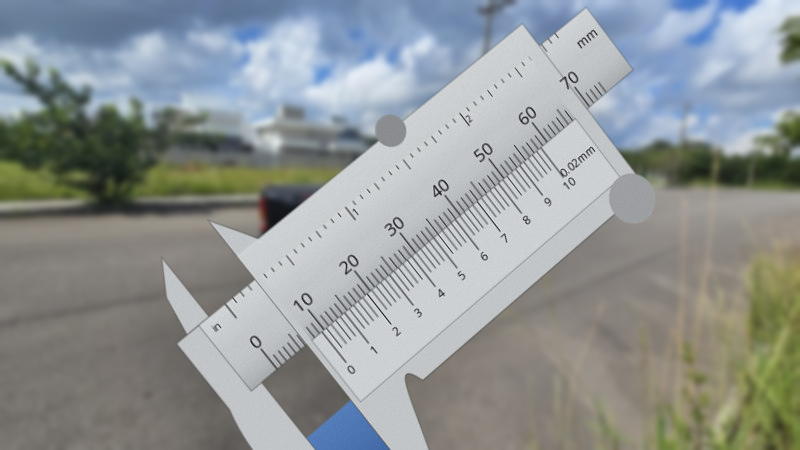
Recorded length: 9.5 mm
